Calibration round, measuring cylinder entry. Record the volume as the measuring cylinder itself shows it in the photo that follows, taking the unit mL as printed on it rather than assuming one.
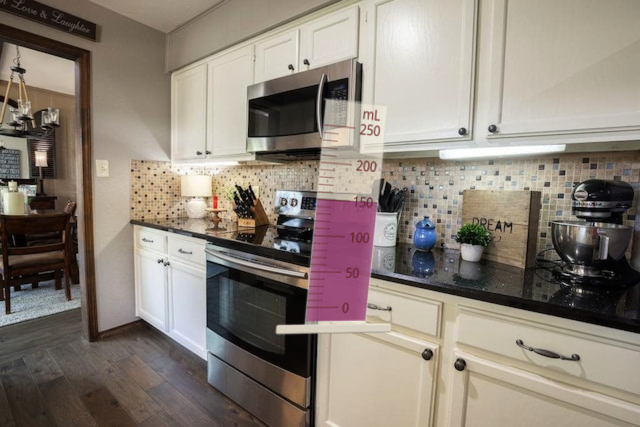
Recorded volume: 150 mL
